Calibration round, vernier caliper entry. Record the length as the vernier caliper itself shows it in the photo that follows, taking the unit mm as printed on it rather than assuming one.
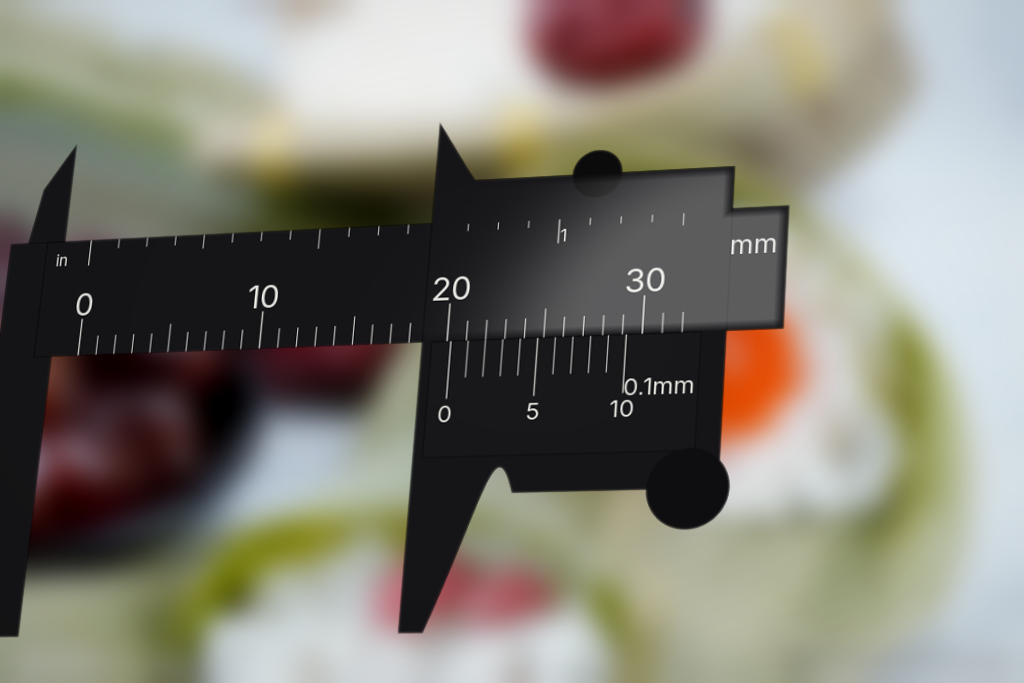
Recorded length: 20.2 mm
